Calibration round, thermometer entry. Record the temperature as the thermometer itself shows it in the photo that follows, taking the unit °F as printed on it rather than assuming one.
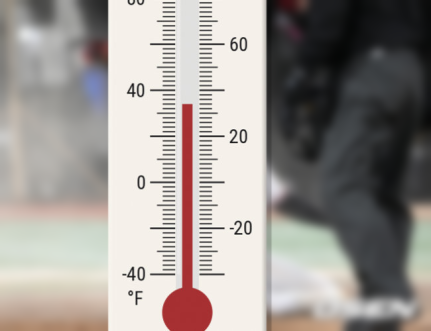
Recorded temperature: 34 °F
